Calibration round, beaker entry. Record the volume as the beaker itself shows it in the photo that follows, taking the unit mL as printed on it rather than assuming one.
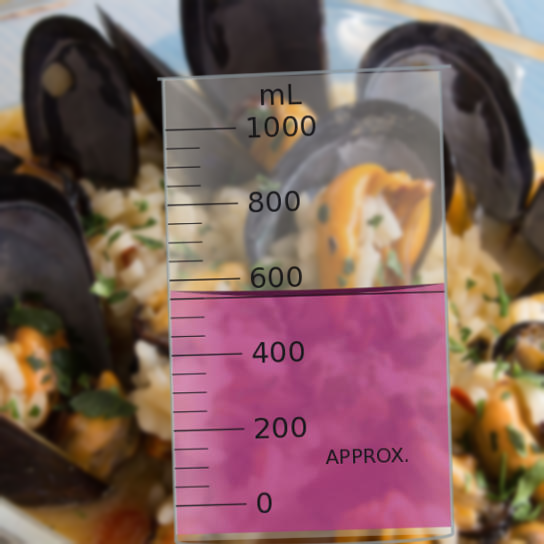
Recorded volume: 550 mL
